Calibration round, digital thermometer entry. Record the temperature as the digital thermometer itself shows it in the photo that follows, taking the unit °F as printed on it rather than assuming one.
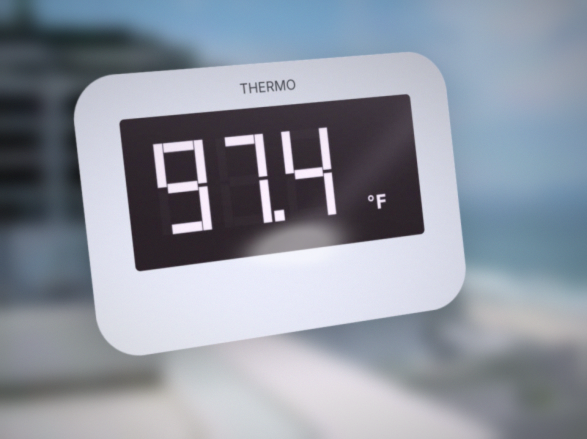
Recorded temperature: 97.4 °F
